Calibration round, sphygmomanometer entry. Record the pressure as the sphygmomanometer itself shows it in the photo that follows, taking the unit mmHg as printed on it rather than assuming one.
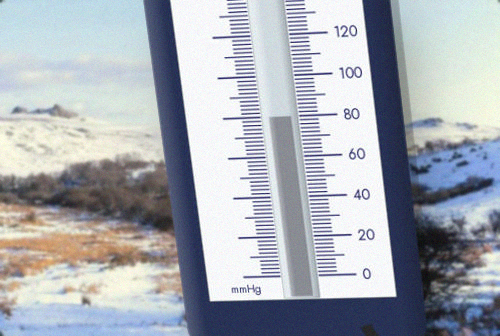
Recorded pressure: 80 mmHg
